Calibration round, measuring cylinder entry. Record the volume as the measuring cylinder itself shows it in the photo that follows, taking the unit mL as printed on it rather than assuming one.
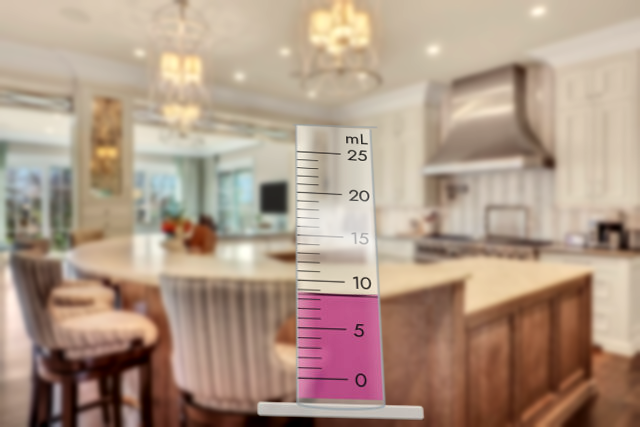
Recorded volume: 8.5 mL
